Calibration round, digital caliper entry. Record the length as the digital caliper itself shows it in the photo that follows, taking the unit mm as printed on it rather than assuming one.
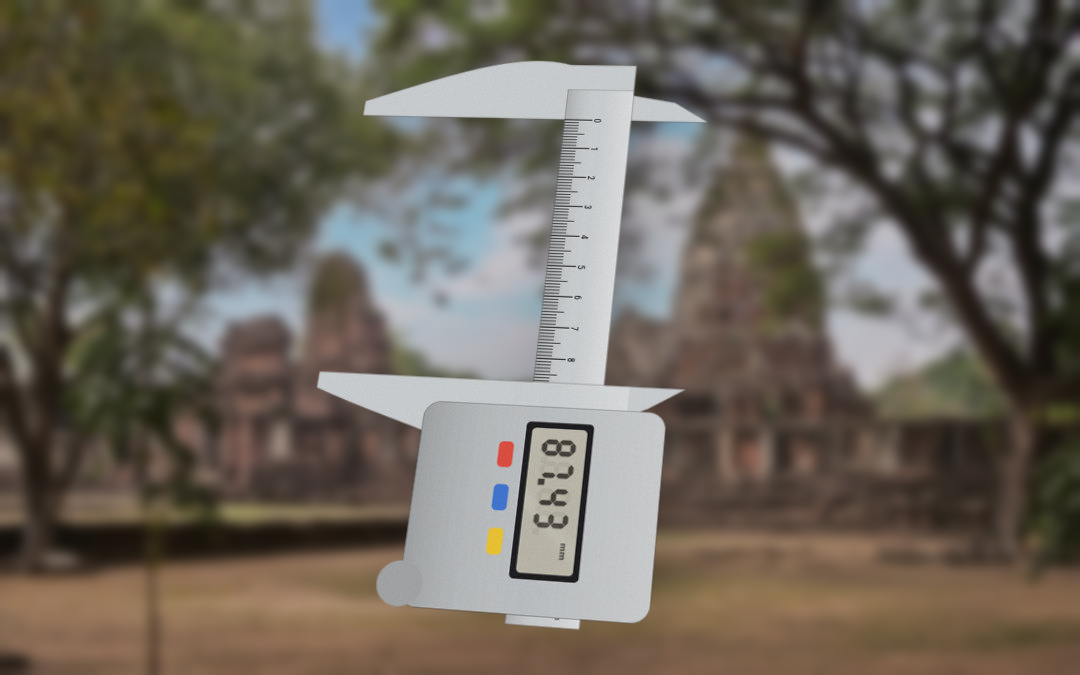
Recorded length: 87.43 mm
